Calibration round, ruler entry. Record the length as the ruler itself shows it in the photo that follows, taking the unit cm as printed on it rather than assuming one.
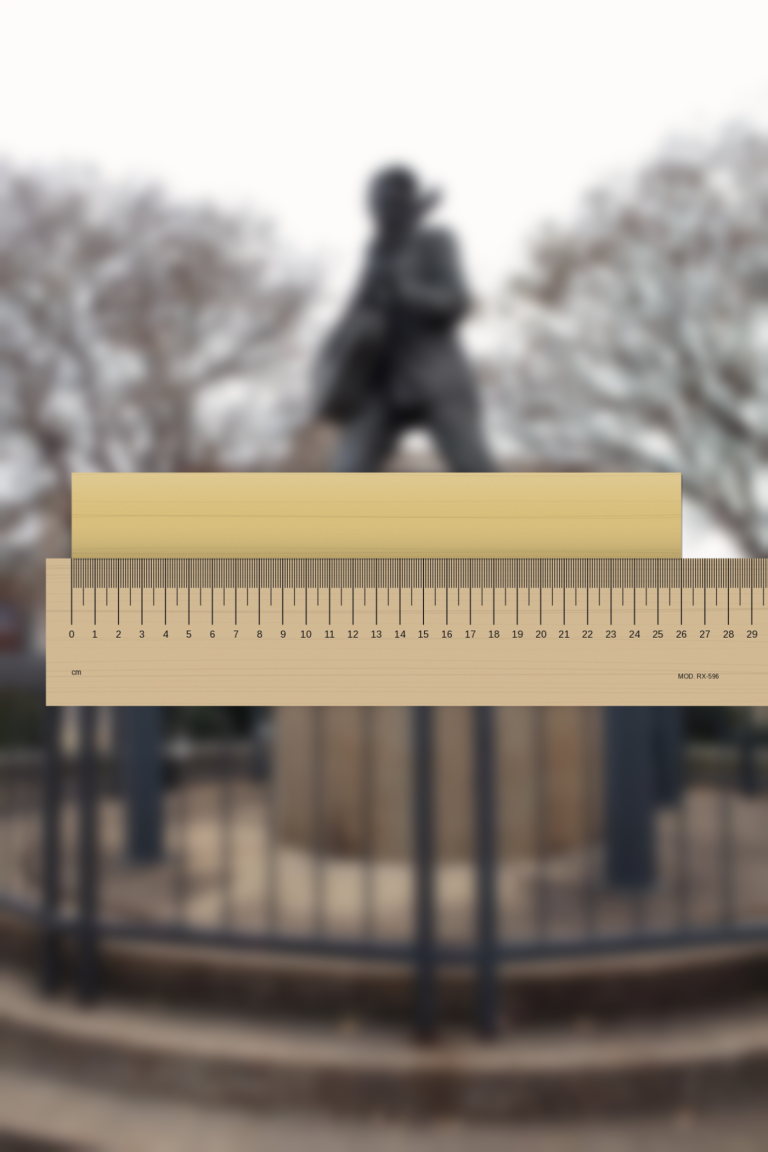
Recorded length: 26 cm
